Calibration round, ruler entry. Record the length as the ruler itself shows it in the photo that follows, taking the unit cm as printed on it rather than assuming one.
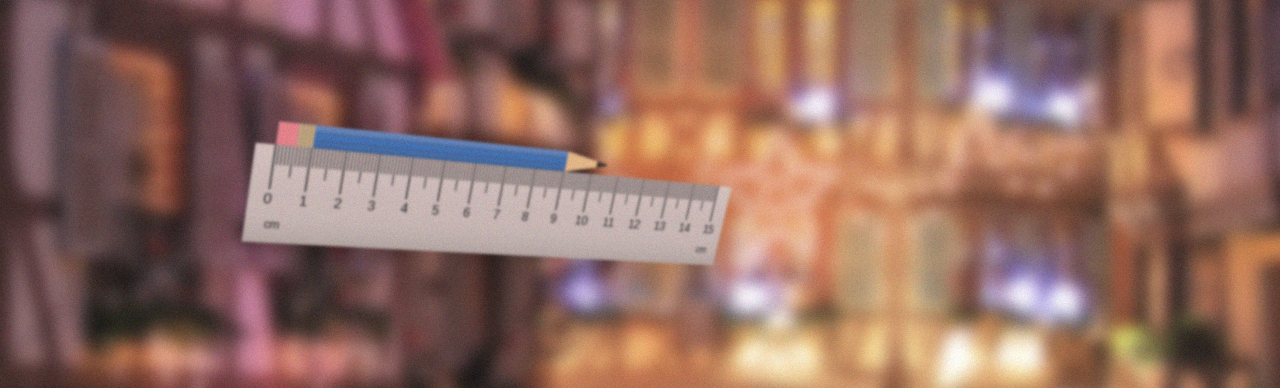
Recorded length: 10.5 cm
